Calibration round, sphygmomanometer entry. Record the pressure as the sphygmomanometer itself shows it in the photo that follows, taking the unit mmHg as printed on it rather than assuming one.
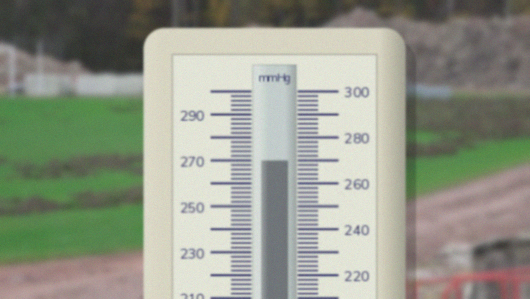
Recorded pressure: 270 mmHg
